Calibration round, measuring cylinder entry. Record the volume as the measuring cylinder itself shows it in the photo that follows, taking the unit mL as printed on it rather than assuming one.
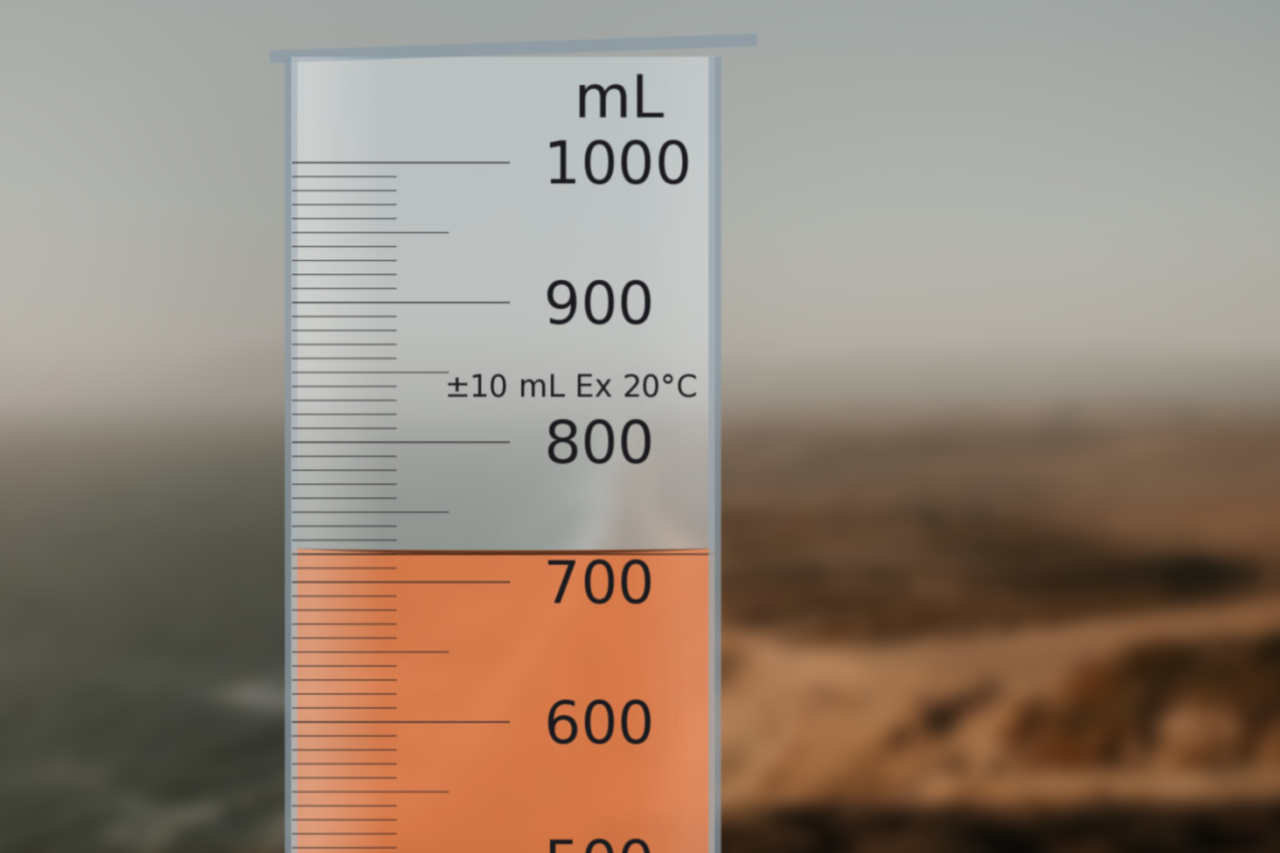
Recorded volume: 720 mL
